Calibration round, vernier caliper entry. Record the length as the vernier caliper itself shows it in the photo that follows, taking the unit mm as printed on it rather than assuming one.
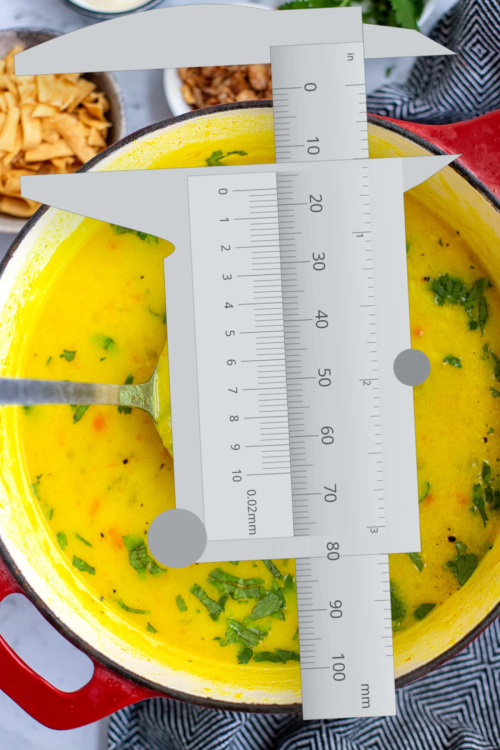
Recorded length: 17.2 mm
